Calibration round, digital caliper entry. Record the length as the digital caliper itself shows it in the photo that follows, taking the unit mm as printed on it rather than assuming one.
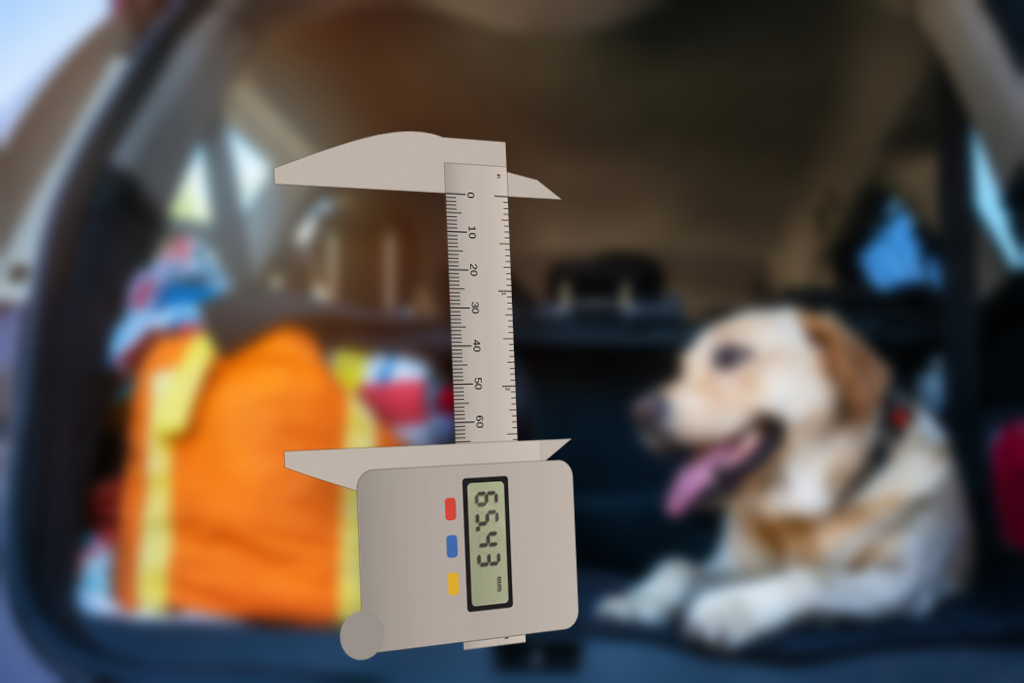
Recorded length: 65.43 mm
